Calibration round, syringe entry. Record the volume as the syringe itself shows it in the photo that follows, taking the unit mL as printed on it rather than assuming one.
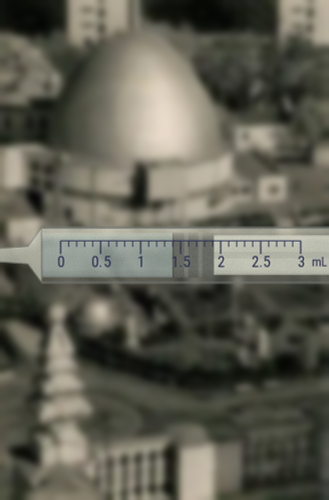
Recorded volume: 1.4 mL
